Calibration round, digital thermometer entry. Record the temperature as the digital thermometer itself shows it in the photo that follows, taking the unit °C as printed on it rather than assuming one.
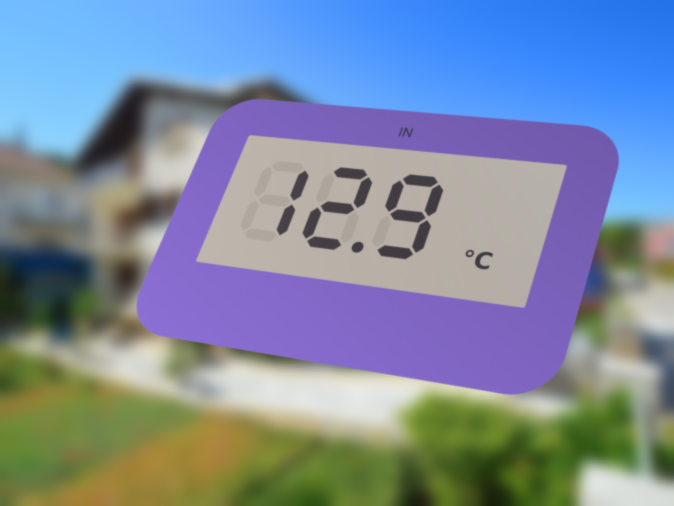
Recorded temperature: 12.9 °C
